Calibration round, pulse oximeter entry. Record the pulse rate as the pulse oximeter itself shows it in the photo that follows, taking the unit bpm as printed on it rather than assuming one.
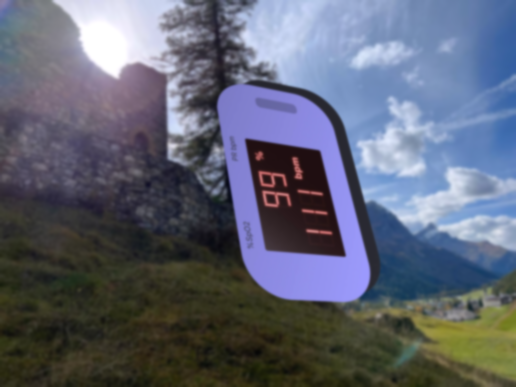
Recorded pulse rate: 111 bpm
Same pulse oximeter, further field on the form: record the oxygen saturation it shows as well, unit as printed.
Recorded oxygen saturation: 99 %
